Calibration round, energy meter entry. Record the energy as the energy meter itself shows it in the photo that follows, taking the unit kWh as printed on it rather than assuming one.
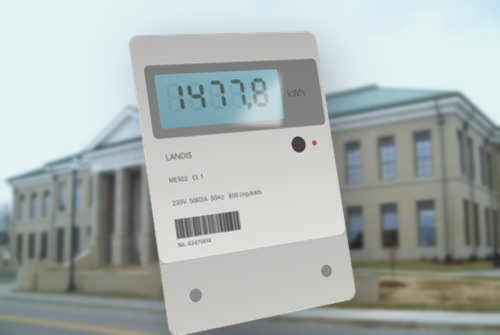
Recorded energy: 1477.8 kWh
